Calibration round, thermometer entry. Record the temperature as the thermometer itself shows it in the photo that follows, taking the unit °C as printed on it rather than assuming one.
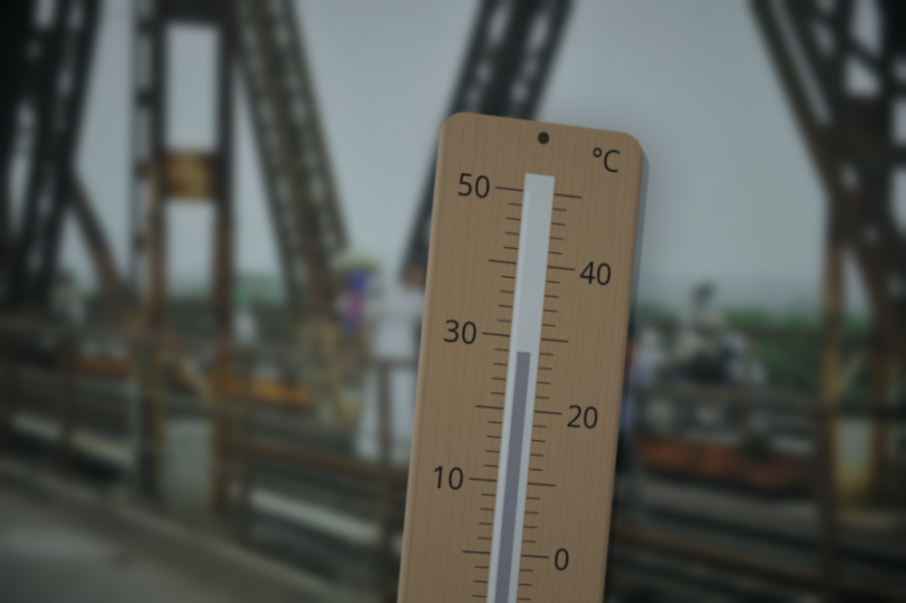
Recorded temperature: 28 °C
